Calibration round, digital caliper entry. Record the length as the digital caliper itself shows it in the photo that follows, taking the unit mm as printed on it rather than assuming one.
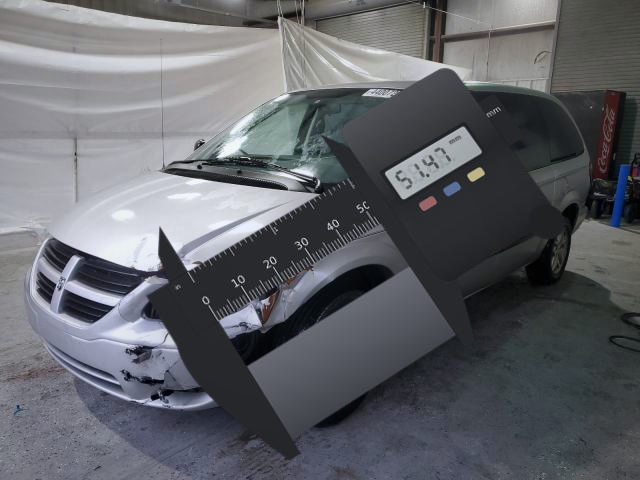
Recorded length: 51.47 mm
